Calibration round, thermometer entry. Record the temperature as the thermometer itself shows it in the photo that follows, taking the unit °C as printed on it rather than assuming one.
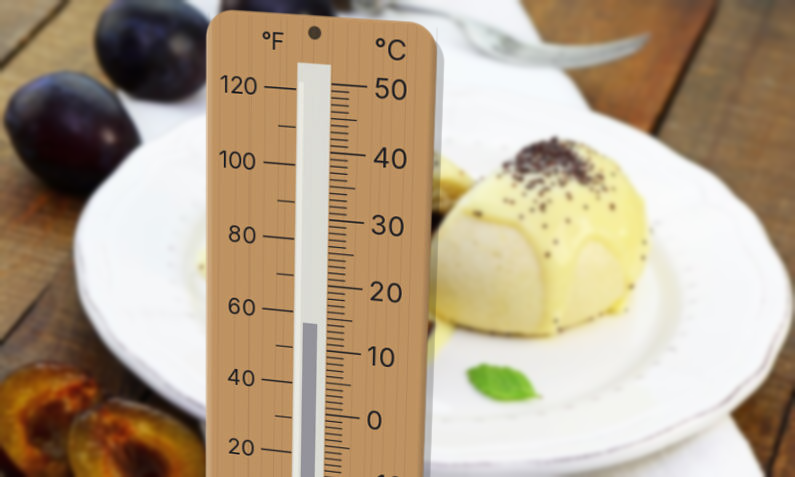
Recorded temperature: 14 °C
